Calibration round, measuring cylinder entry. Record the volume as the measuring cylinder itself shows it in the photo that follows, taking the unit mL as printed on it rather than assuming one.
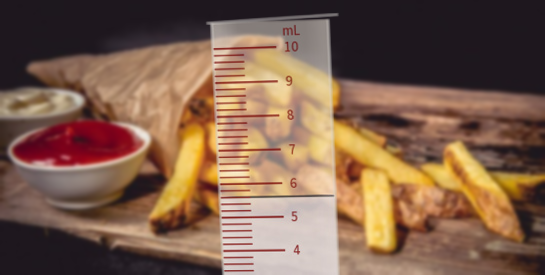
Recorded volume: 5.6 mL
